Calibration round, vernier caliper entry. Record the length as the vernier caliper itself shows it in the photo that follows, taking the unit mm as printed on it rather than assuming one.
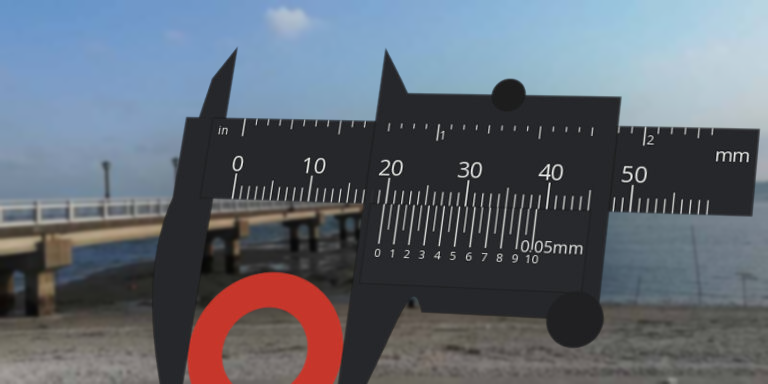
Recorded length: 19.8 mm
